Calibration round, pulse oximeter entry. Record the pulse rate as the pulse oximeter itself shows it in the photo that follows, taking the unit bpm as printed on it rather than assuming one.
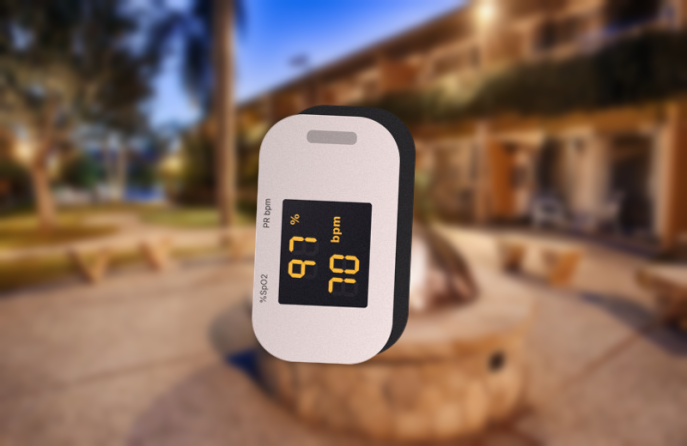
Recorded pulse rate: 70 bpm
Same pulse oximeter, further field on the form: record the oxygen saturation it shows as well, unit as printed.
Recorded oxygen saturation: 97 %
